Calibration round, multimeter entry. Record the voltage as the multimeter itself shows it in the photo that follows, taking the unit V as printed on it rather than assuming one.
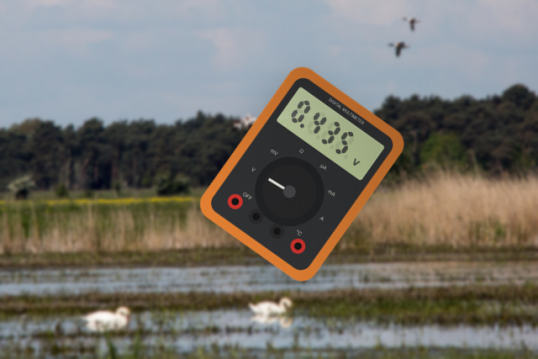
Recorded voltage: 0.435 V
